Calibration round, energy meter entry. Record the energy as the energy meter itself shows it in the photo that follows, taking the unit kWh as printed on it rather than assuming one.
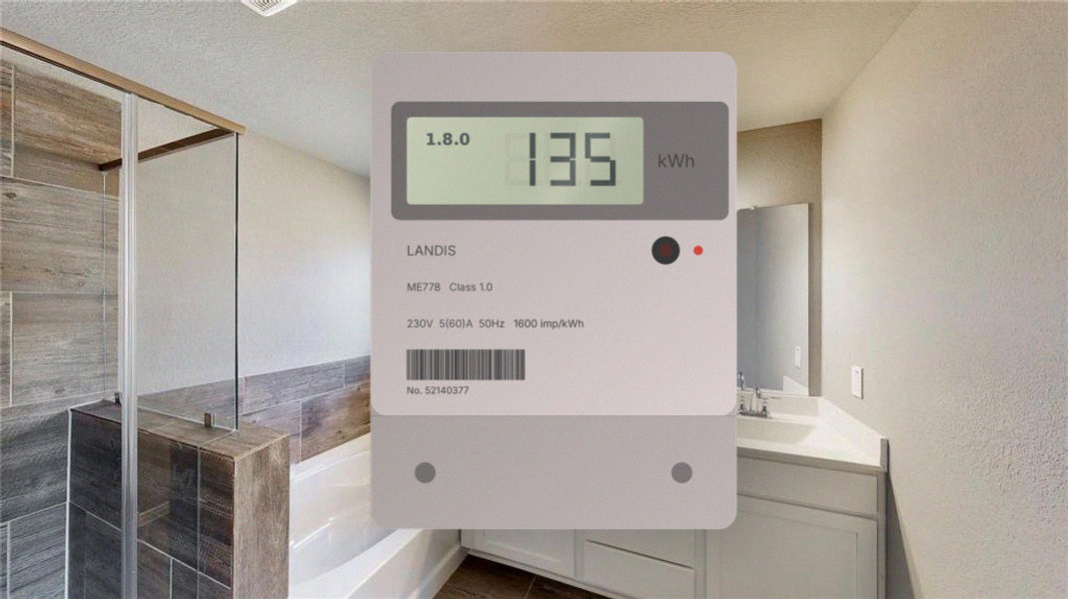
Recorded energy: 135 kWh
